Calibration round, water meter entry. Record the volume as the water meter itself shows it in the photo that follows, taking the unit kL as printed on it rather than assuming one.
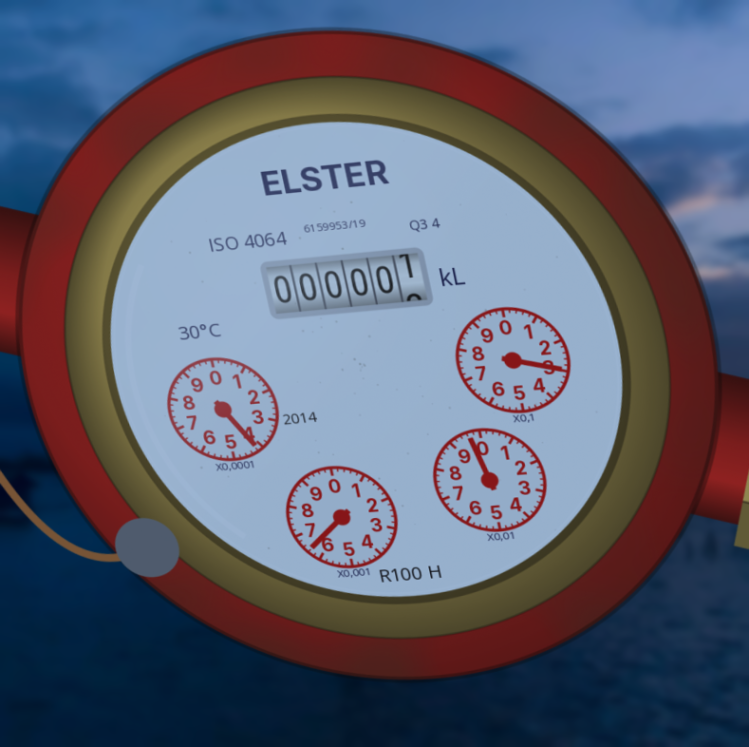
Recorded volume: 1.2964 kL
